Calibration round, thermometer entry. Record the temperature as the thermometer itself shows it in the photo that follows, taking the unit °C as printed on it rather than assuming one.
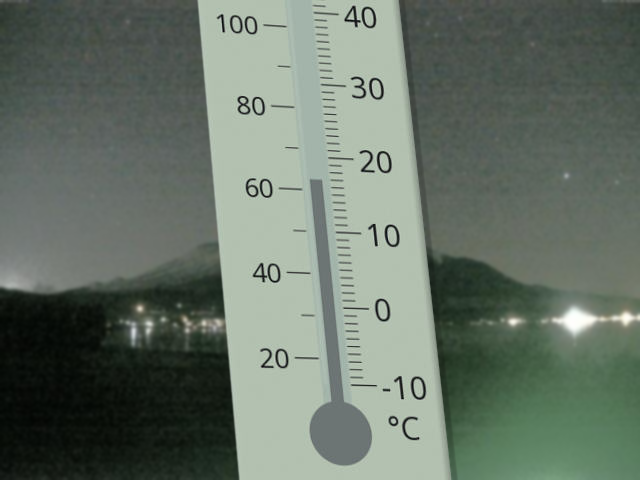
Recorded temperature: 17 °C
